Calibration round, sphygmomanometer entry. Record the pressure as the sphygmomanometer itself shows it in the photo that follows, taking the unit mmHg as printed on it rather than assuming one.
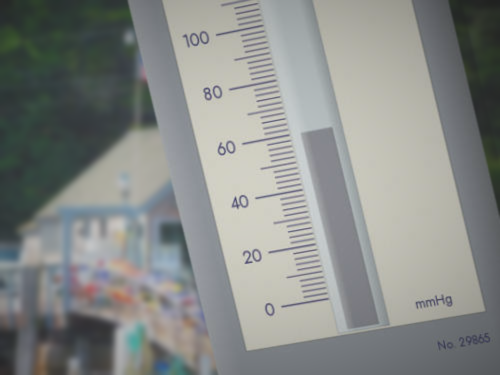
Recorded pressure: 60 mmHg
